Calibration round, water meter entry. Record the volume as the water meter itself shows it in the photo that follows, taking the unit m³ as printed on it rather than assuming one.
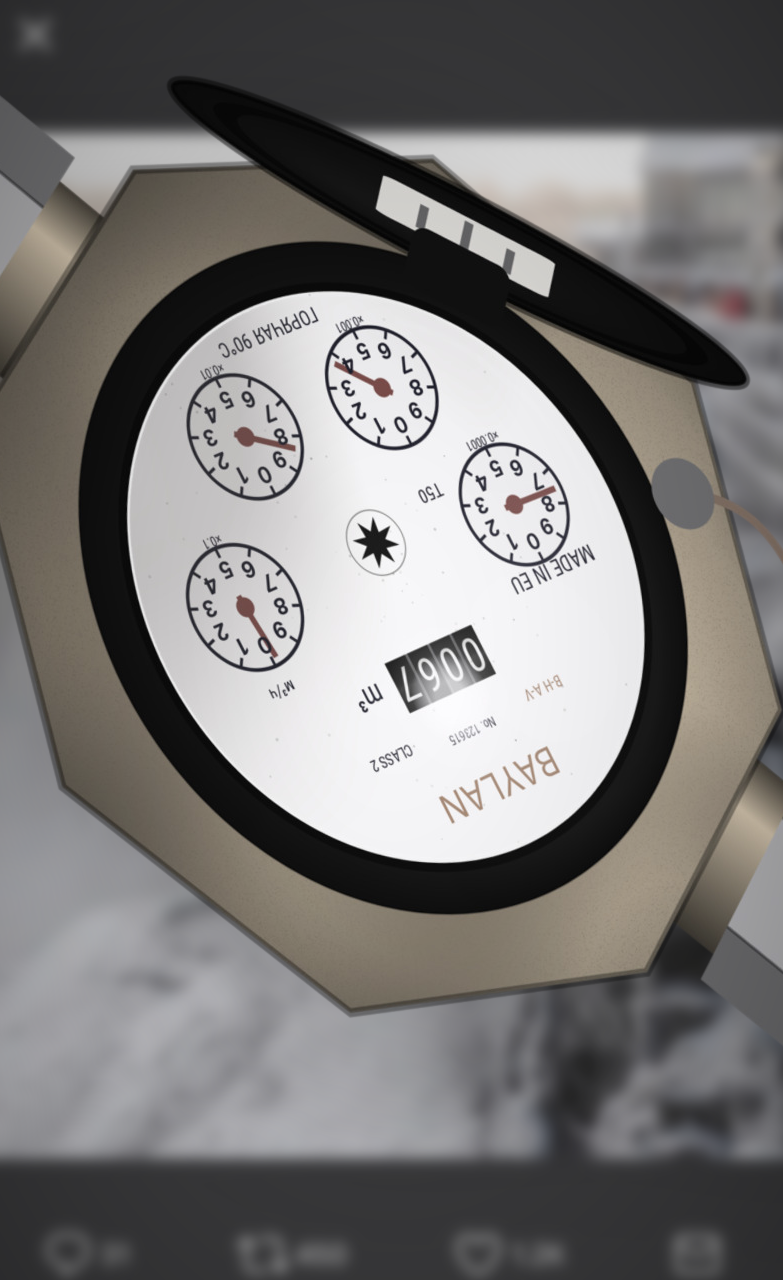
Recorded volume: 66.9837 m³
